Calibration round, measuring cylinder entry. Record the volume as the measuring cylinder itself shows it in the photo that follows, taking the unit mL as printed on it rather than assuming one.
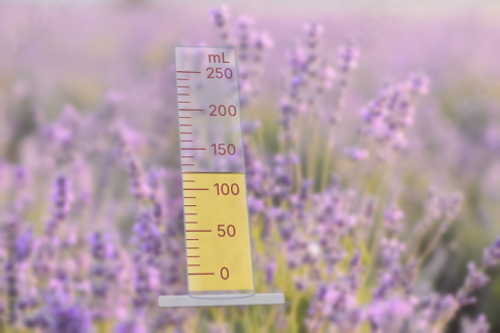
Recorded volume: 120 mL
